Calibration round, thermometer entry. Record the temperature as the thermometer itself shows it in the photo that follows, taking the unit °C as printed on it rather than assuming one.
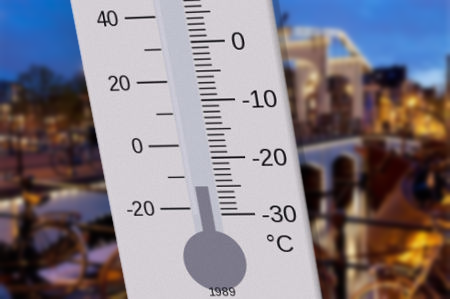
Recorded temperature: -25 °C
